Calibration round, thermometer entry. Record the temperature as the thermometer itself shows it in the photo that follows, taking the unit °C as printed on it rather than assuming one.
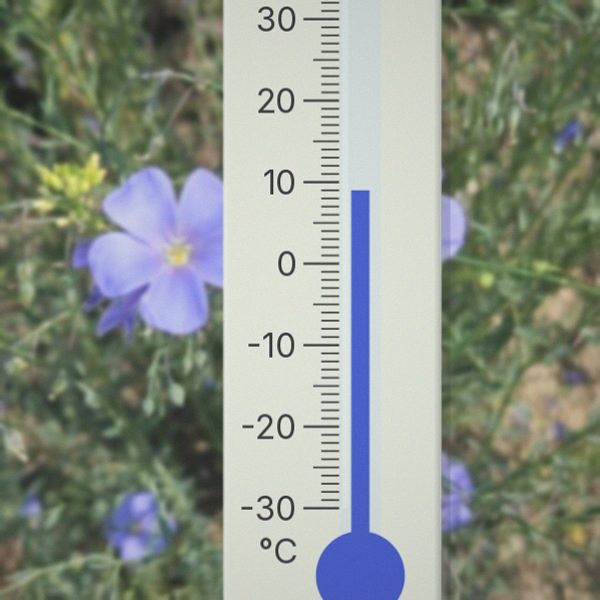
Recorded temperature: 9 °C
